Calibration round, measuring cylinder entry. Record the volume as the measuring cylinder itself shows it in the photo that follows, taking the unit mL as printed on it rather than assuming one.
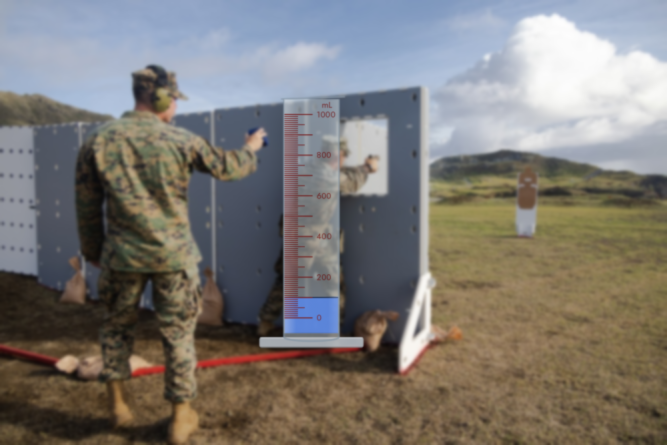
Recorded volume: 100 mL
